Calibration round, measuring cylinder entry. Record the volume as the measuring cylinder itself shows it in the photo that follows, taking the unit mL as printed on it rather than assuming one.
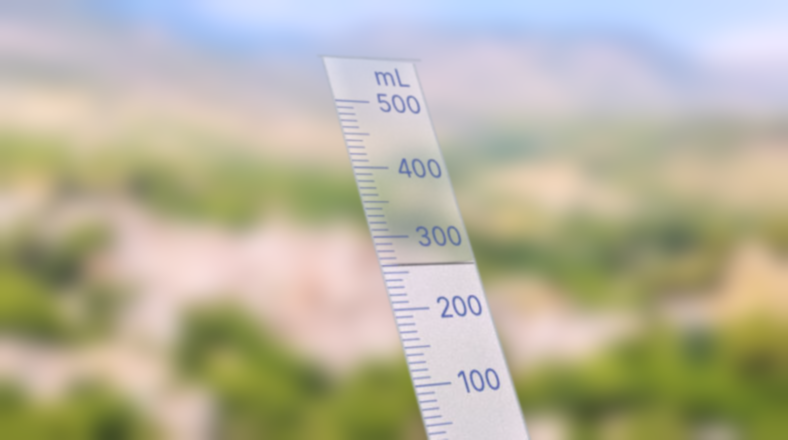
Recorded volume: 260 mL
